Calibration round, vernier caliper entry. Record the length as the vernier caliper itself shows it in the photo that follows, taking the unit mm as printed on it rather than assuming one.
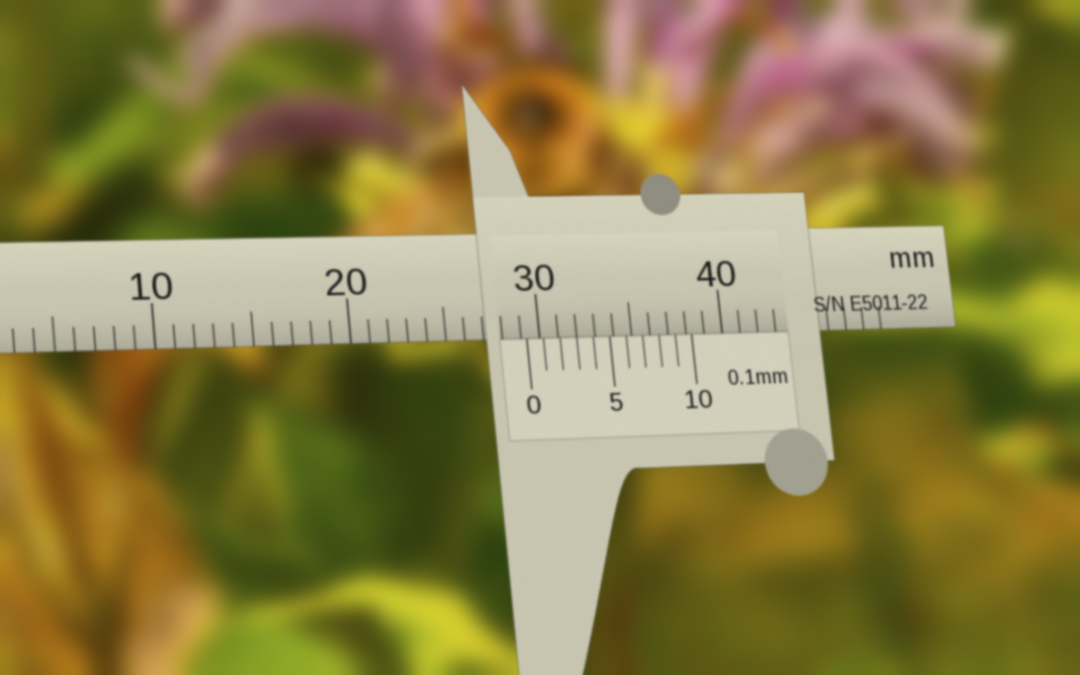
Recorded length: 29.3 mm
